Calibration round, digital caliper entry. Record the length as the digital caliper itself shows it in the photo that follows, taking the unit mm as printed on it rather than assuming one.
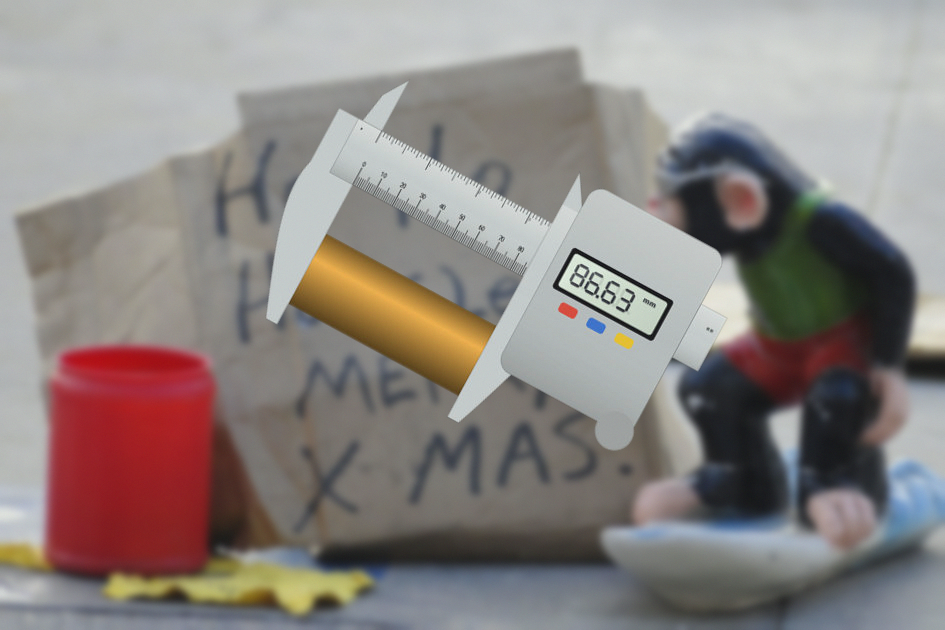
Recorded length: 86.63 mm
